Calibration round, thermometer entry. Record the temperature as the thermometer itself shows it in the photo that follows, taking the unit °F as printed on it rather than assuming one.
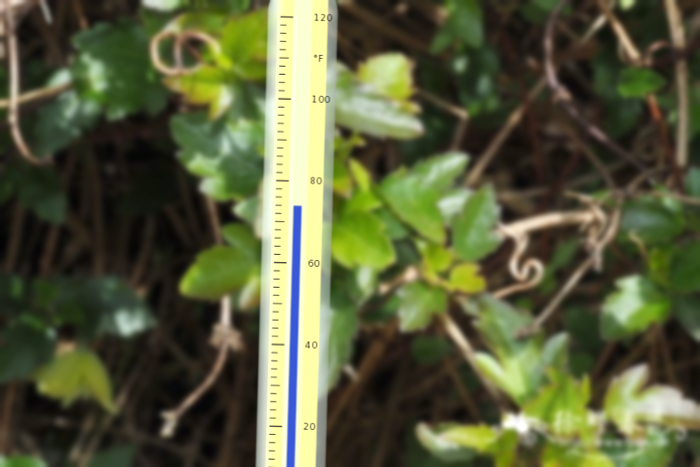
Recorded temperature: 74 °F
